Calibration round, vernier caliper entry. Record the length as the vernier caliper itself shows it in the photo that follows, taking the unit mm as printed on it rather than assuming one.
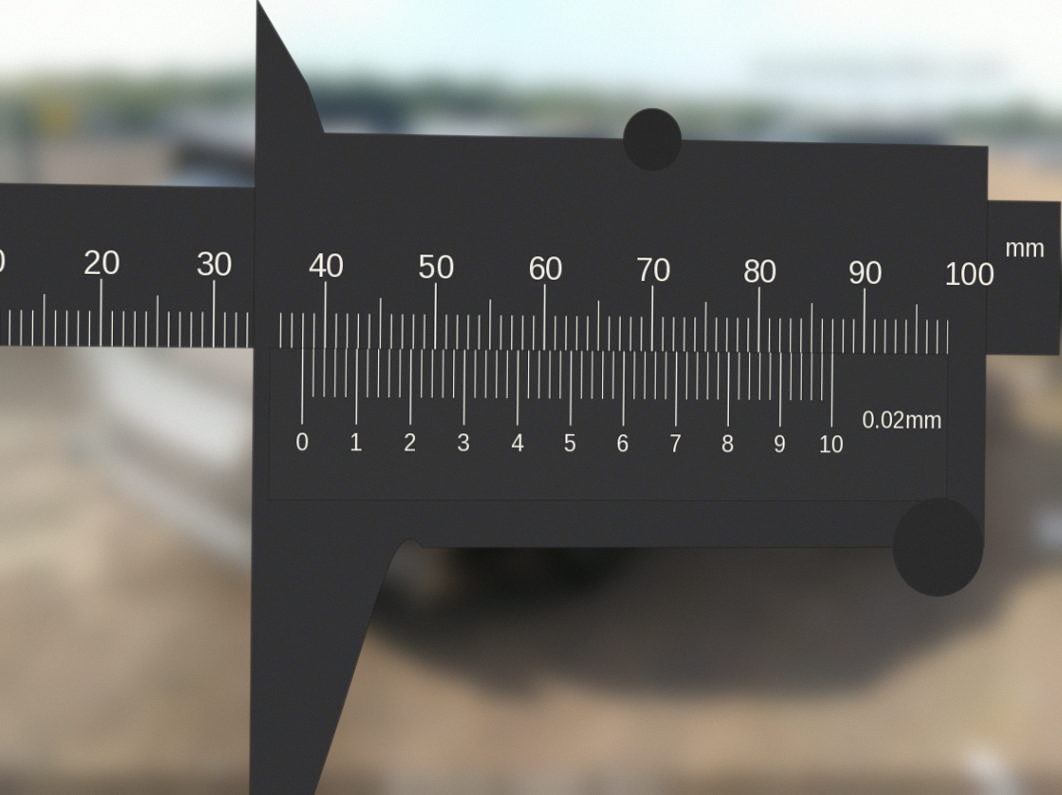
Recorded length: 38.0 mm
